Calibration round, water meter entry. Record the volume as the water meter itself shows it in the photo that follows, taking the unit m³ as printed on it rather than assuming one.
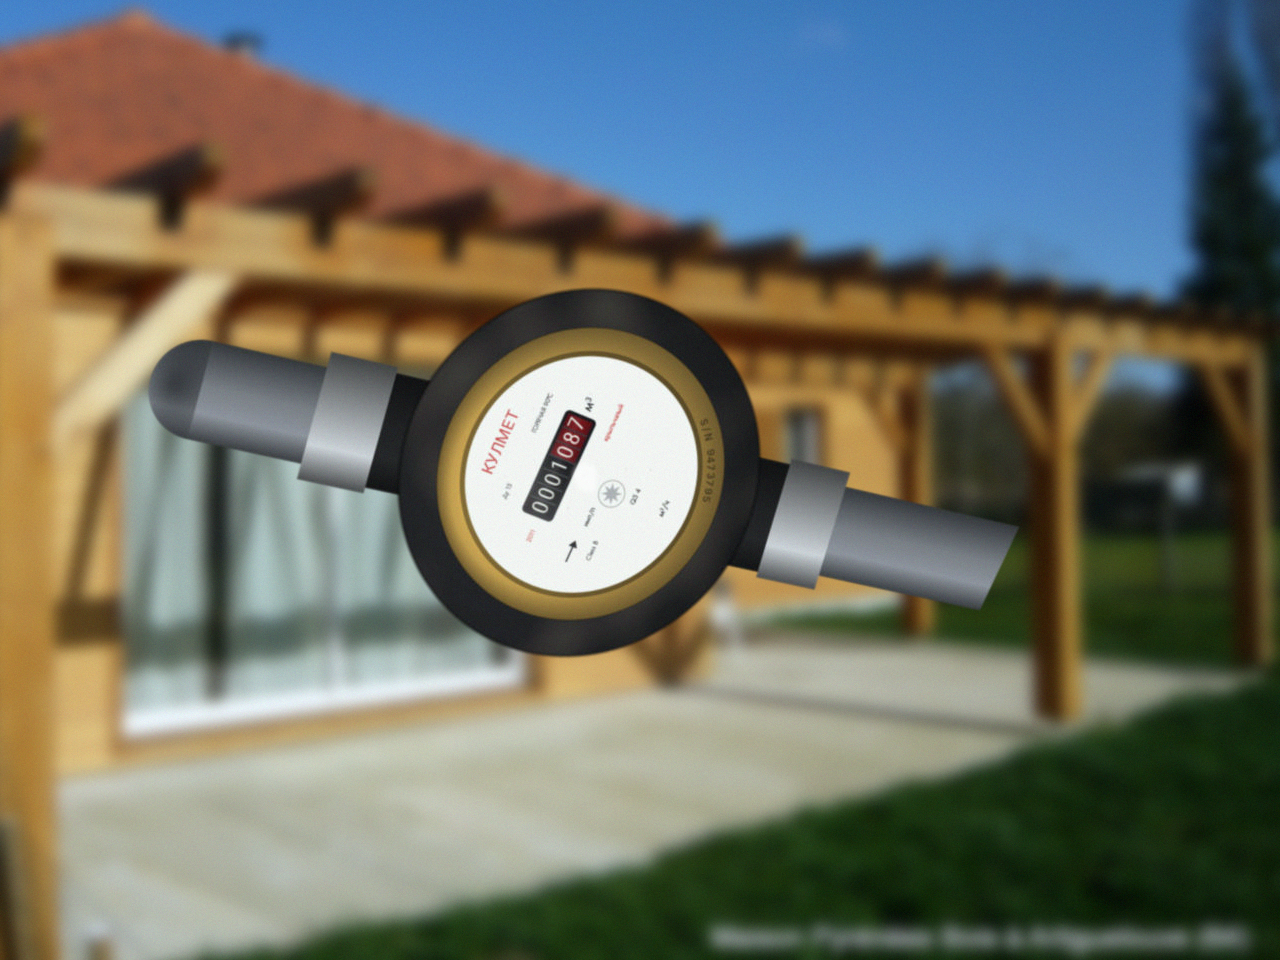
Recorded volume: 1.087 m³
